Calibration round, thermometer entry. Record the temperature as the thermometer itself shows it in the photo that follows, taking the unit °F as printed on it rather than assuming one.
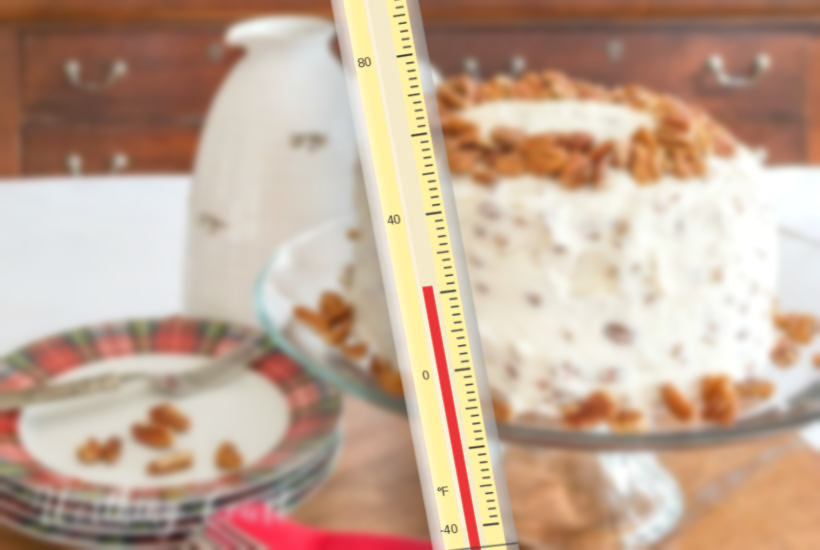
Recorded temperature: 22 °F
